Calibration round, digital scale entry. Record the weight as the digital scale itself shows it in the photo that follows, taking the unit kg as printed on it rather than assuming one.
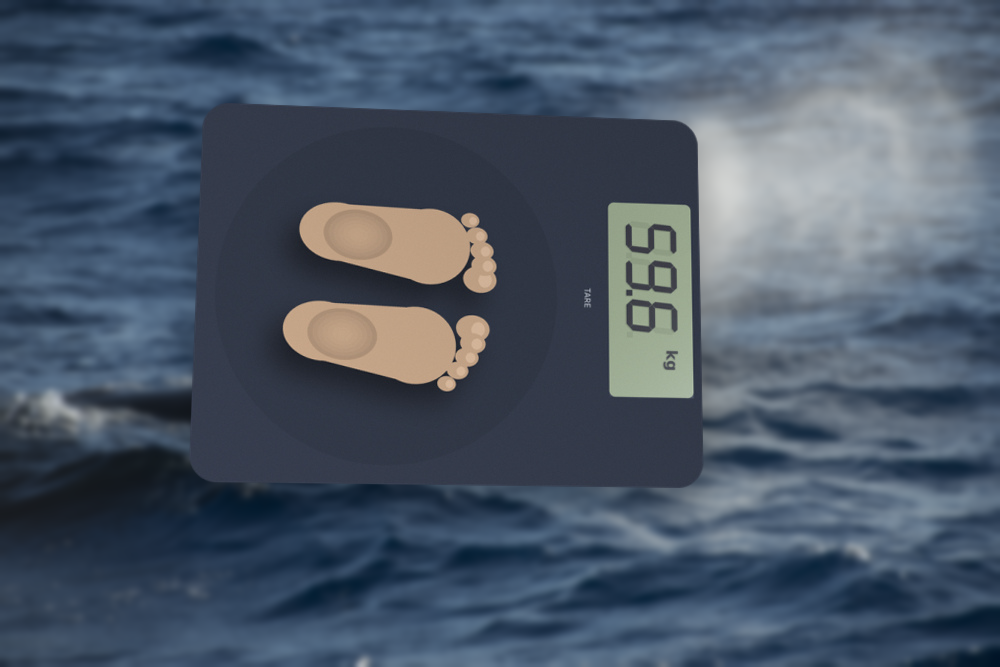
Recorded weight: 59.6 kg
